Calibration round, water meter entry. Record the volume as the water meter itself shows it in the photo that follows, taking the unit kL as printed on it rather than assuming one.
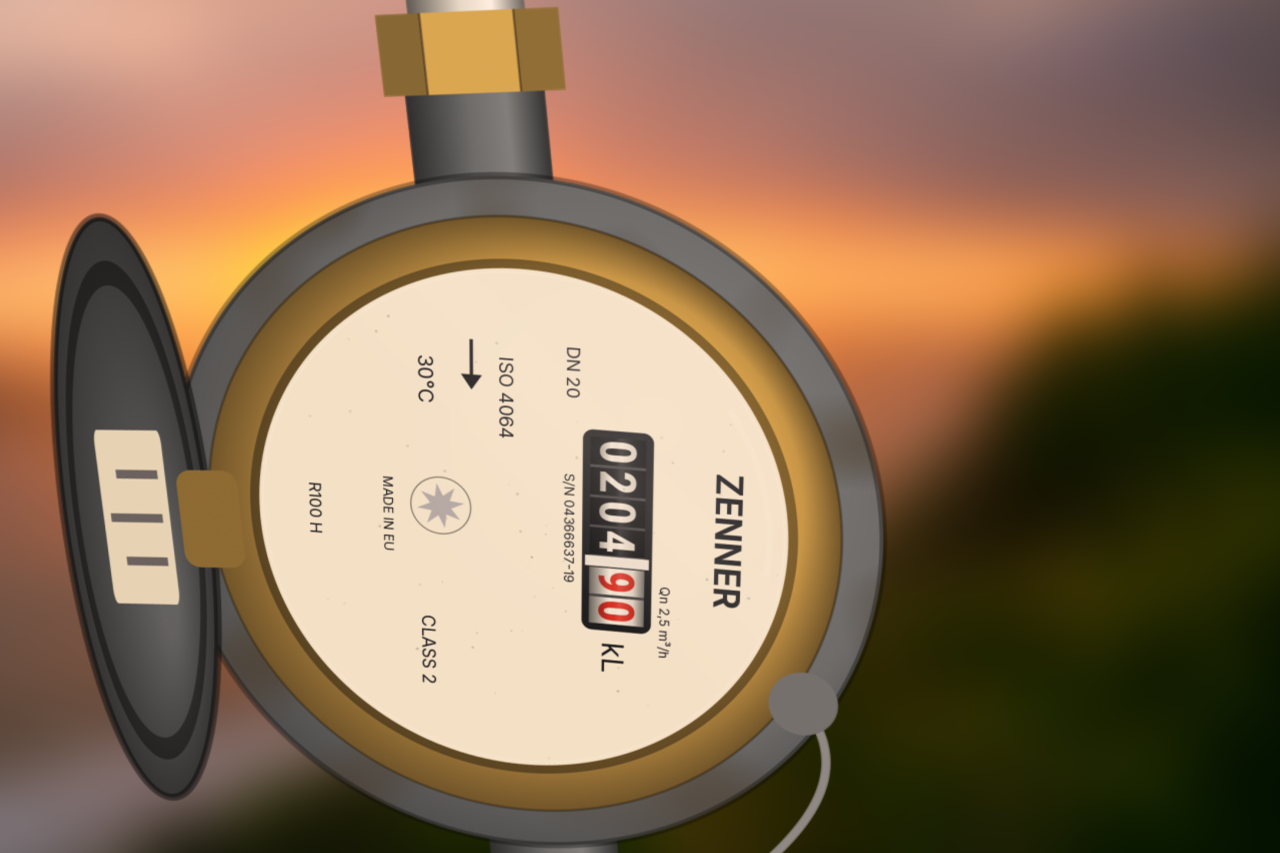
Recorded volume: 204.90 kL
